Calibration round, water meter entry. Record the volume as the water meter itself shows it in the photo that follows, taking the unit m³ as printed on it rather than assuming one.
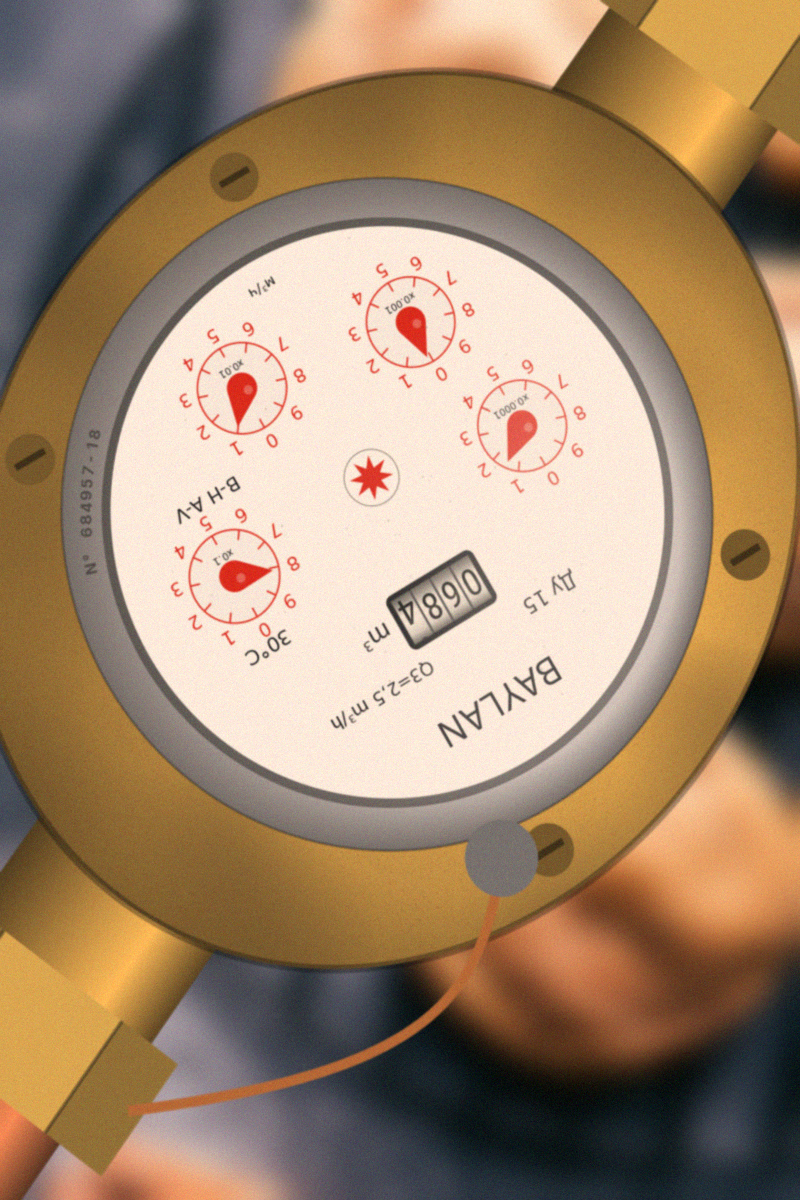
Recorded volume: 683.8101 m³
